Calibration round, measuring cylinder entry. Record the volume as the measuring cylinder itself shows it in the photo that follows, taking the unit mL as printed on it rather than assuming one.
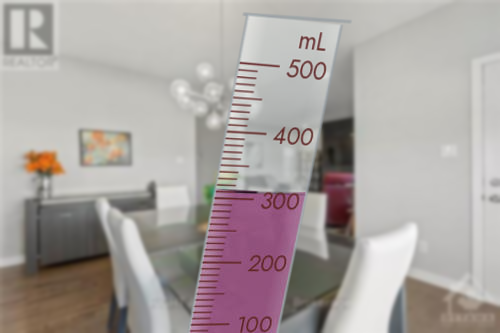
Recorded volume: 310 mL
